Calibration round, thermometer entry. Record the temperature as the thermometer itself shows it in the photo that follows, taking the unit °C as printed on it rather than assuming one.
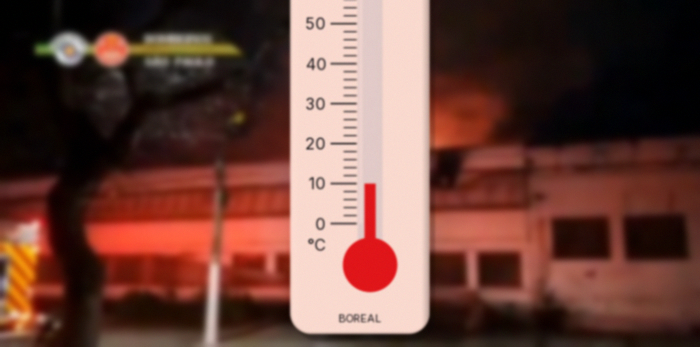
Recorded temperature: 10 °C
